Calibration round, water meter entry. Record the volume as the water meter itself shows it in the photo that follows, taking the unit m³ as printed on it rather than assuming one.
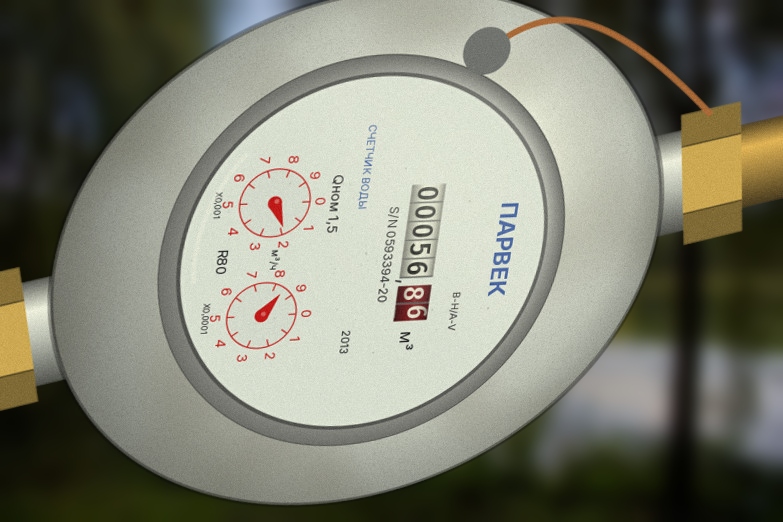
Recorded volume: 56.8618 m³
